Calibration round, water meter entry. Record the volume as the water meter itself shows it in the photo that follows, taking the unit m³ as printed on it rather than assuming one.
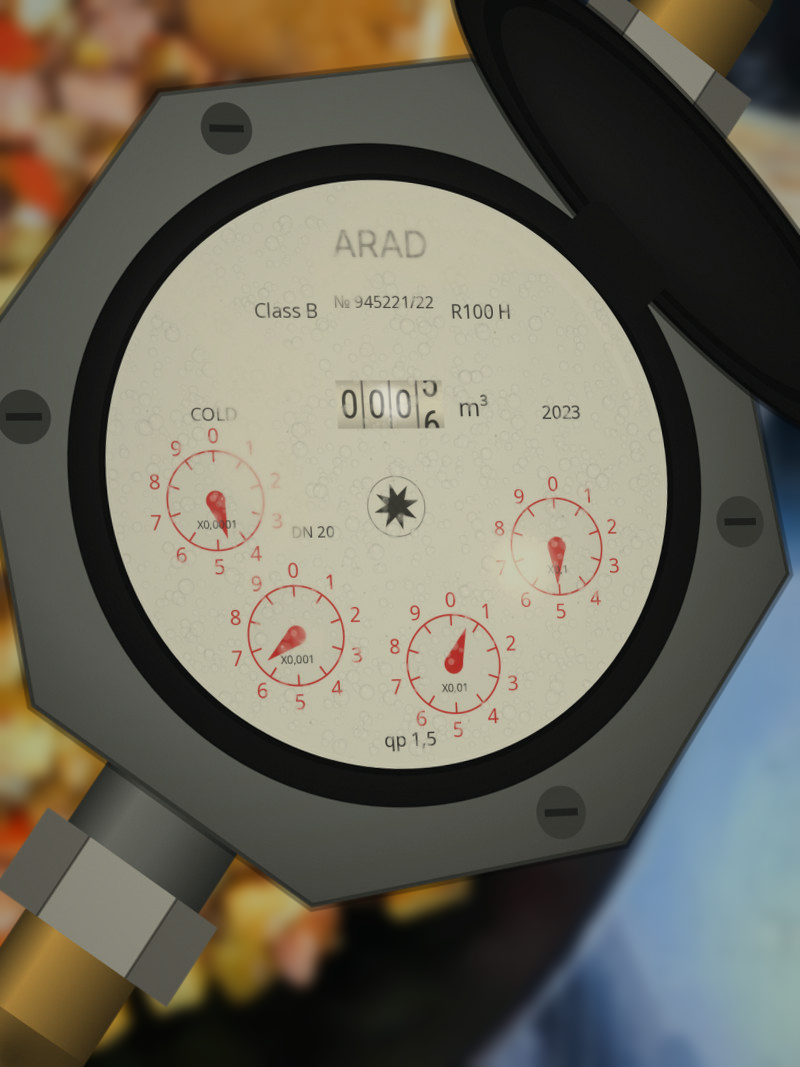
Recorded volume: 5.5064 m³
